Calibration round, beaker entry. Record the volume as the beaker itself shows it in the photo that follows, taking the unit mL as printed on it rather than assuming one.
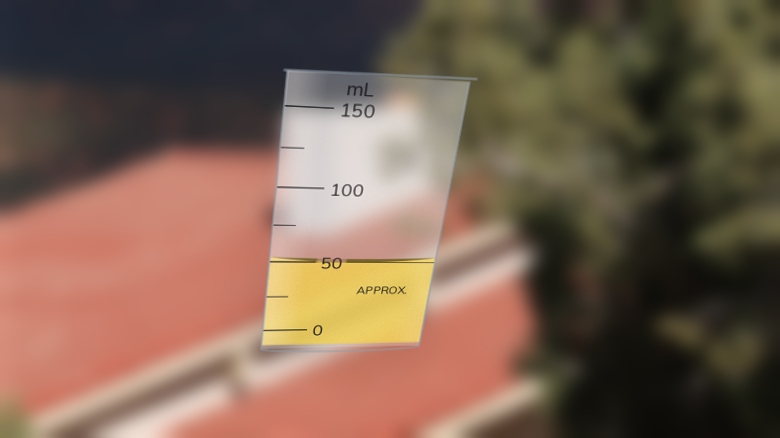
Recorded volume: 50 mL
